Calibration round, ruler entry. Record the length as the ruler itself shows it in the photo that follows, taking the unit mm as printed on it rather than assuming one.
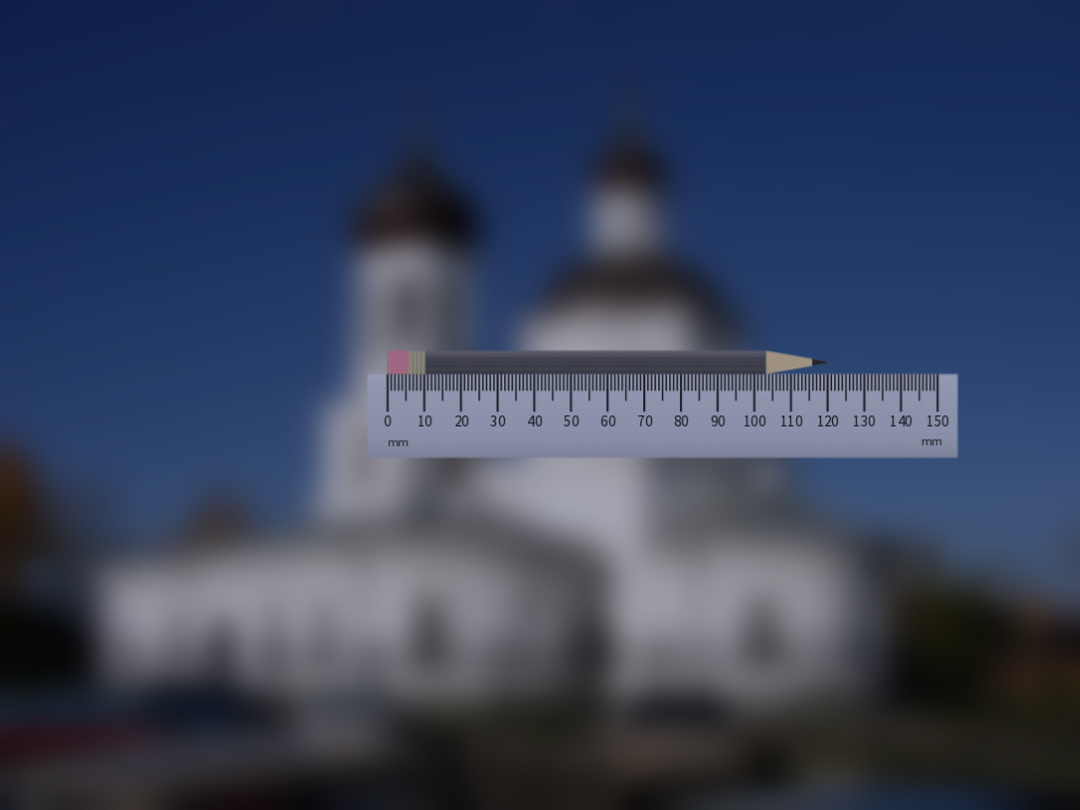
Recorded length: 120 mm
